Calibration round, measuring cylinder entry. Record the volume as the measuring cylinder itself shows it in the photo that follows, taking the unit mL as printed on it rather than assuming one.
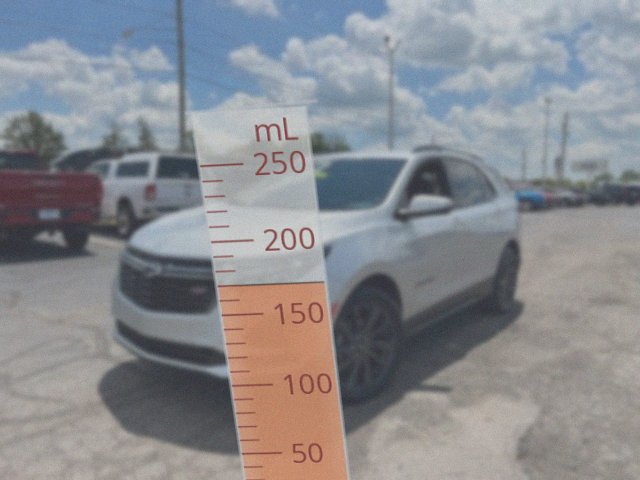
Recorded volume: 170 mL
